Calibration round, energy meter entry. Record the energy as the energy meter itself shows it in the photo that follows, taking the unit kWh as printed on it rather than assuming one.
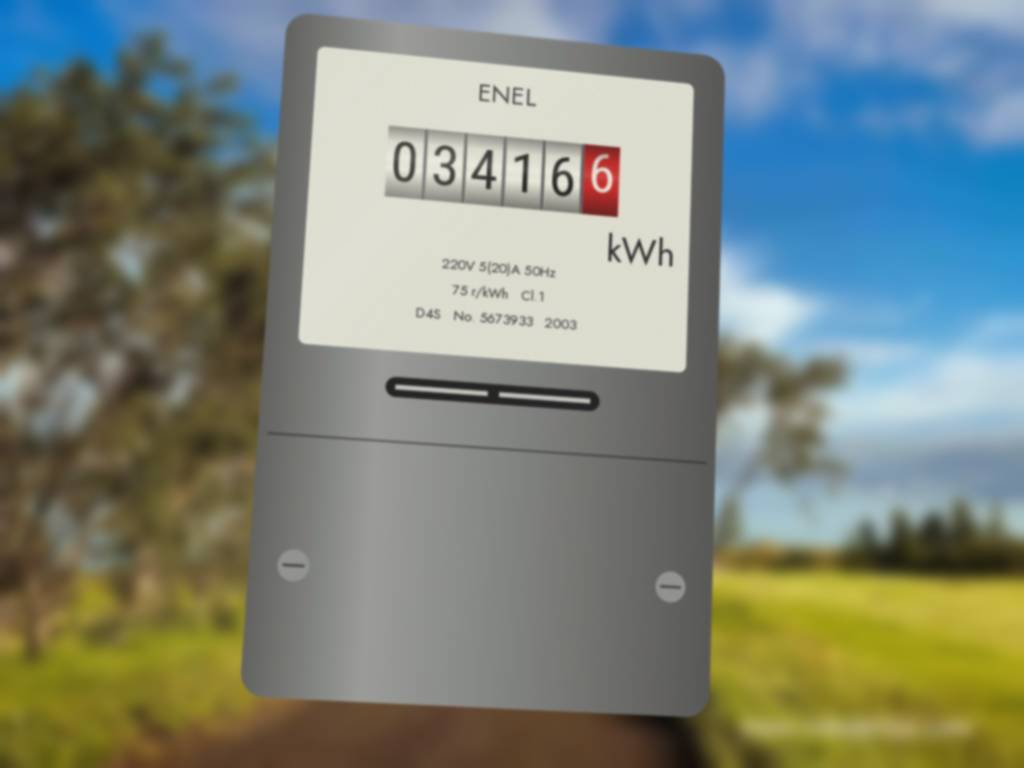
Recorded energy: 3416.6 kWh
